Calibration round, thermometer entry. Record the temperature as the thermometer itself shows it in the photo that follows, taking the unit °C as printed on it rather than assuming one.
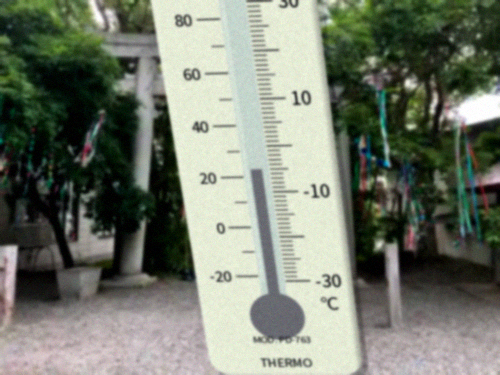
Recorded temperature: -5 °C
